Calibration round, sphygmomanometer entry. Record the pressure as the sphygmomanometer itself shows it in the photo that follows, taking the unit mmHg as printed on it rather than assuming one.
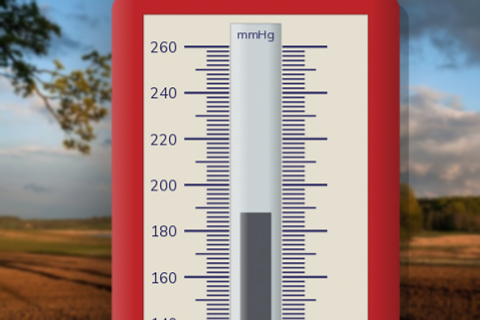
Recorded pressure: 188 mmHg
